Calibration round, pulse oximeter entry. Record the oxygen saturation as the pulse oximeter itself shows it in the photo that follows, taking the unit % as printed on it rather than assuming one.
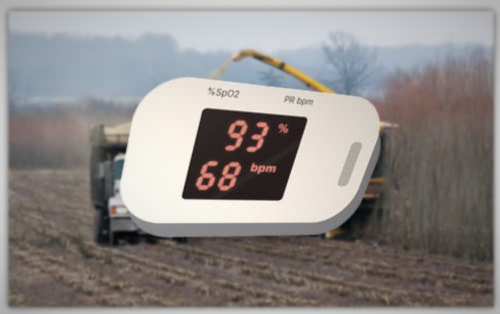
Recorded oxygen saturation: 93 %
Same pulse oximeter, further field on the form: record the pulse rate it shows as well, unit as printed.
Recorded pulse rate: 68 bpm
